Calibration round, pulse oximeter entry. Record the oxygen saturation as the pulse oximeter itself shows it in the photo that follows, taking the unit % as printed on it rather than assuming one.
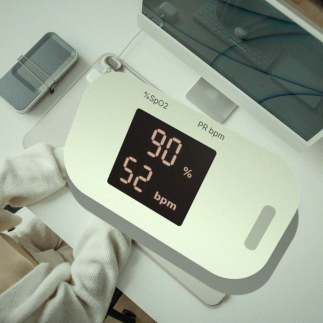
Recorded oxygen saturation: 90 %
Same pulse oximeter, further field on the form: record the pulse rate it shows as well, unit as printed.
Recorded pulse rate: 52 bpm
